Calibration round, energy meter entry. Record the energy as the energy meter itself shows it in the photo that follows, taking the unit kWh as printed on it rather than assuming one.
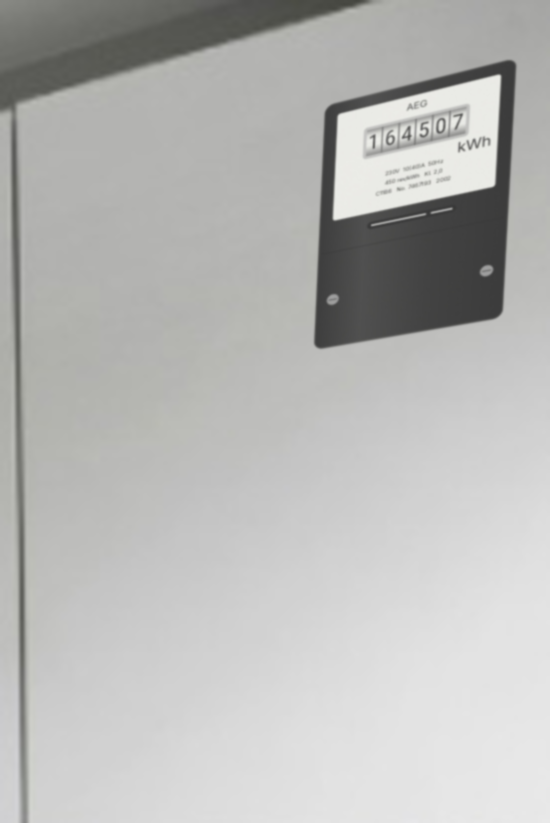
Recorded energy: 164507 kWh
